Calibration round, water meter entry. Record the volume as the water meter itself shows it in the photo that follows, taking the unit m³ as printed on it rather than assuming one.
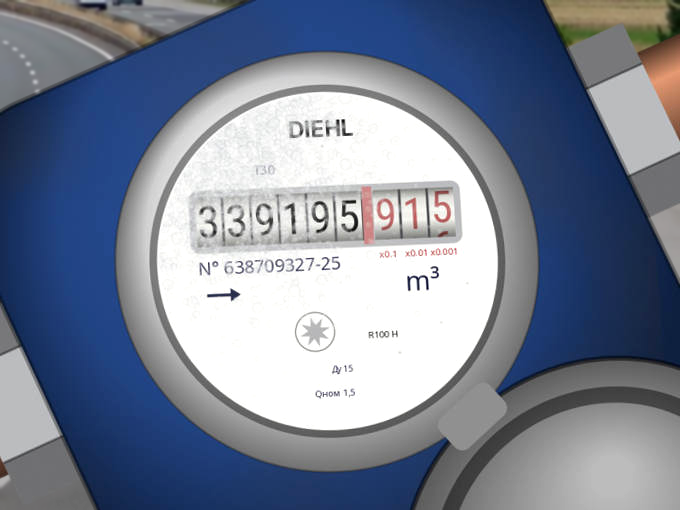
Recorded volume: 339195.915 m³
